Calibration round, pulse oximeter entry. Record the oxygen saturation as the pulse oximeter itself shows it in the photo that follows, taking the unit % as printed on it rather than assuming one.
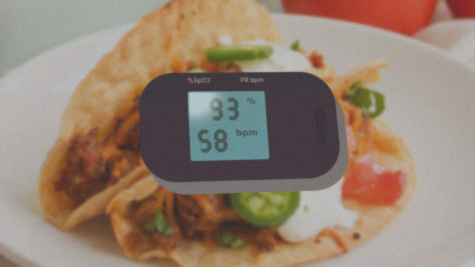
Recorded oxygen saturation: 93 %
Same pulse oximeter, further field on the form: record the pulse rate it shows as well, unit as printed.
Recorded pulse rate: 58 bpm
